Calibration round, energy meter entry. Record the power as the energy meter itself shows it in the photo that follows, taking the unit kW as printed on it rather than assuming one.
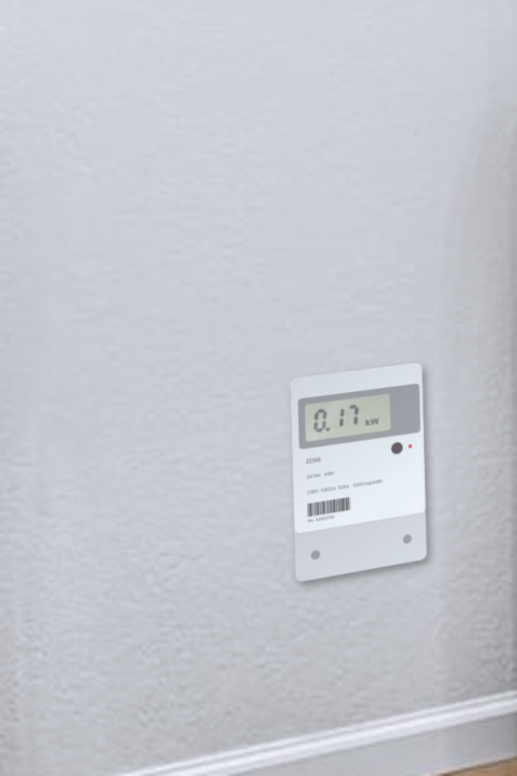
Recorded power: 0.17 kW
